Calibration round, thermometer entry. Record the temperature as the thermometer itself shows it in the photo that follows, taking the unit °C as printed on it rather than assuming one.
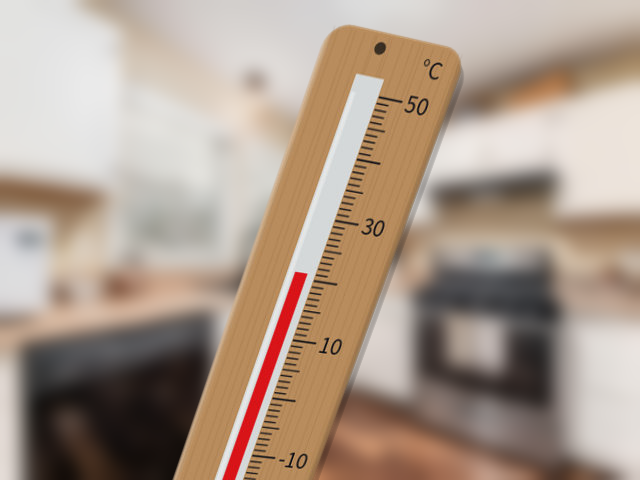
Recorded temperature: 21 °C
